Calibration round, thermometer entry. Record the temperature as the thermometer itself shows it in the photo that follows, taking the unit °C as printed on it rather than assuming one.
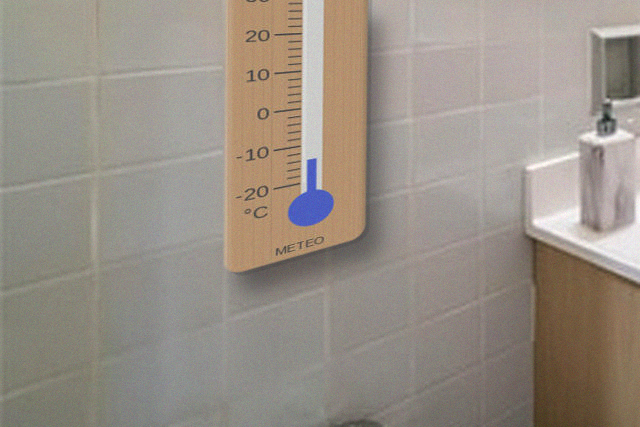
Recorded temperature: -14 °C
